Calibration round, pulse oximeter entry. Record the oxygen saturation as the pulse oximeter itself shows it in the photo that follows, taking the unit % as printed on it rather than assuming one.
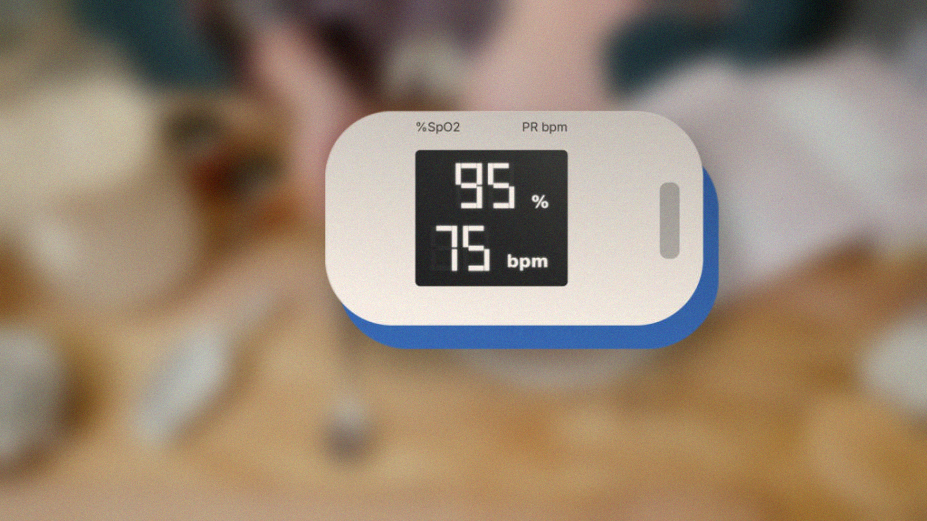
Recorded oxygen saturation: 95 %
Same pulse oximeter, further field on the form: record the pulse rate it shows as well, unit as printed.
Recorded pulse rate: 75 bpm
